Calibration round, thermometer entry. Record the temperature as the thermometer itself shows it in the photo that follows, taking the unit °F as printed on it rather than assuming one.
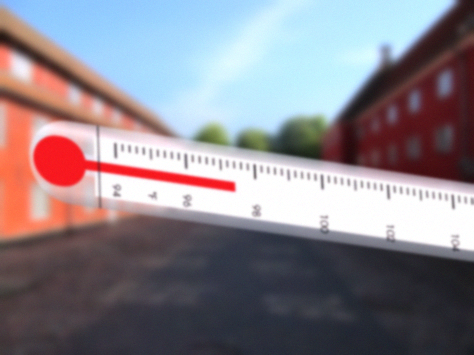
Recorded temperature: 97.4 °F
